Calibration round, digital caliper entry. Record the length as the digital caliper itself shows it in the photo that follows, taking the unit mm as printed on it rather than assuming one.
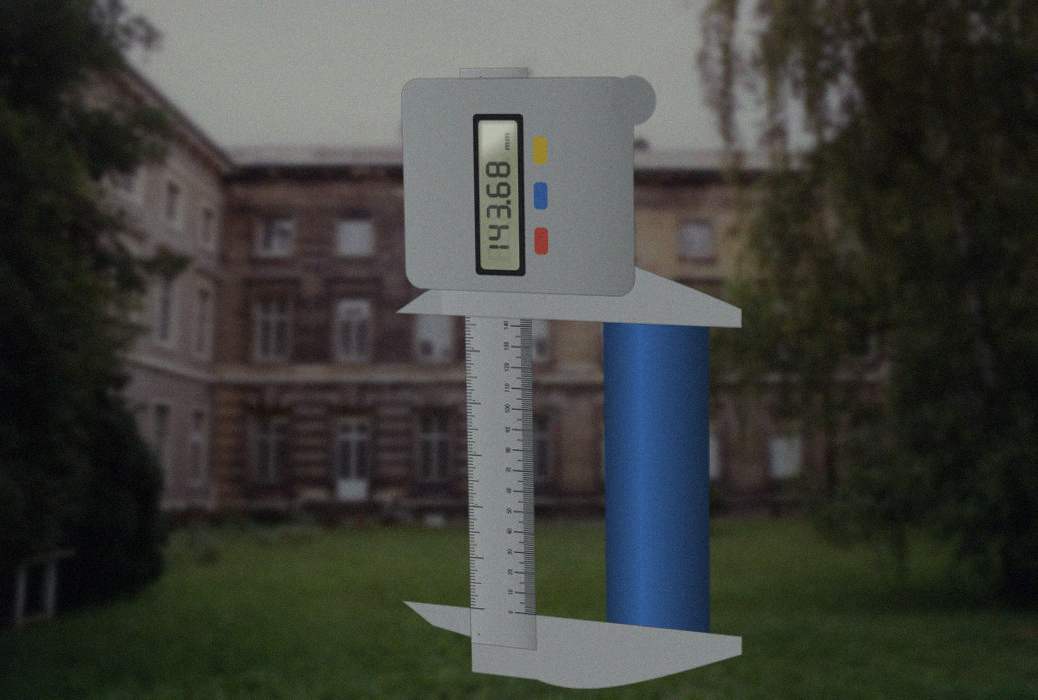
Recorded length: 143.68 mm
